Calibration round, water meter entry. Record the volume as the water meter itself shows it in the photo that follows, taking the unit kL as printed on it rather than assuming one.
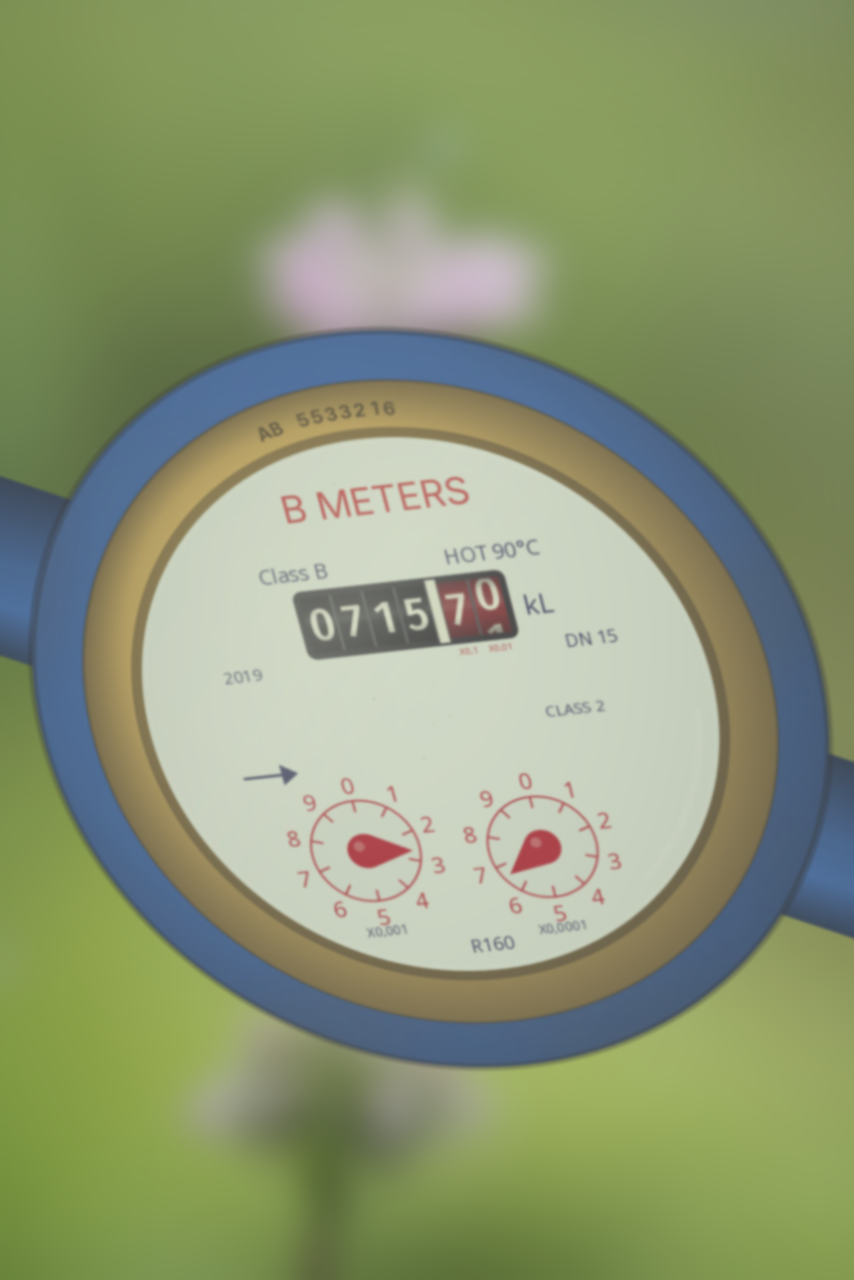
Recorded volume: 715.7026 kL
